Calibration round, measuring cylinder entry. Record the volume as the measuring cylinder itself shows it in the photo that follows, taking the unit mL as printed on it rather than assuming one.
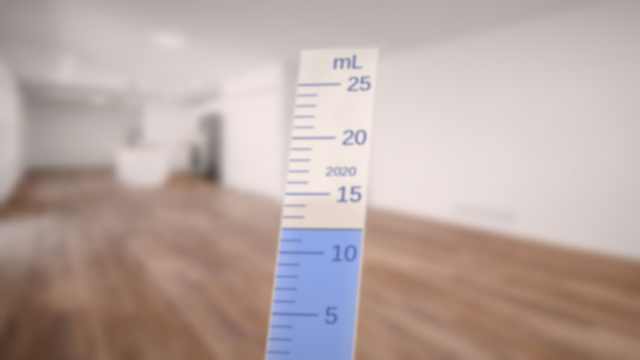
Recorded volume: 12 mL
